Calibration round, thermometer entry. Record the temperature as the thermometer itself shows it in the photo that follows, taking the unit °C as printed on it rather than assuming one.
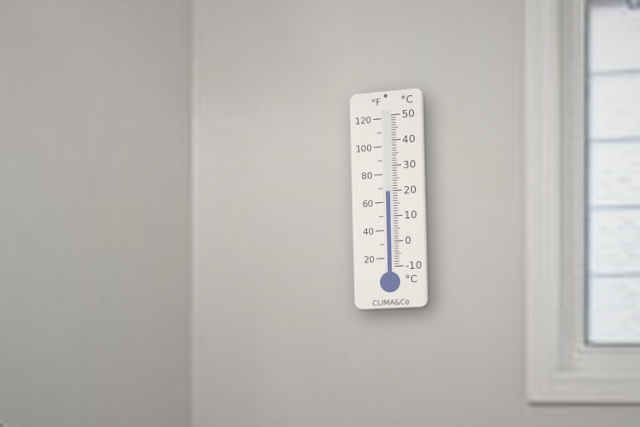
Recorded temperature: 20 °C
